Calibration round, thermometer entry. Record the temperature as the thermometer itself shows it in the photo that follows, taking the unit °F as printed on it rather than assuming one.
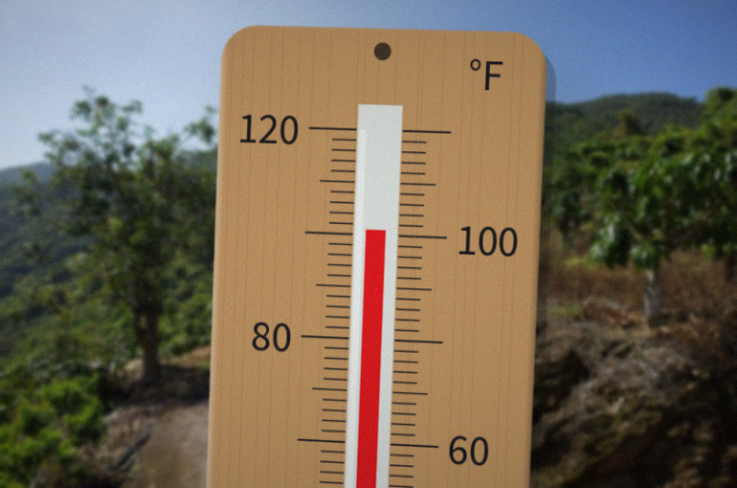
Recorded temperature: 101 °F
